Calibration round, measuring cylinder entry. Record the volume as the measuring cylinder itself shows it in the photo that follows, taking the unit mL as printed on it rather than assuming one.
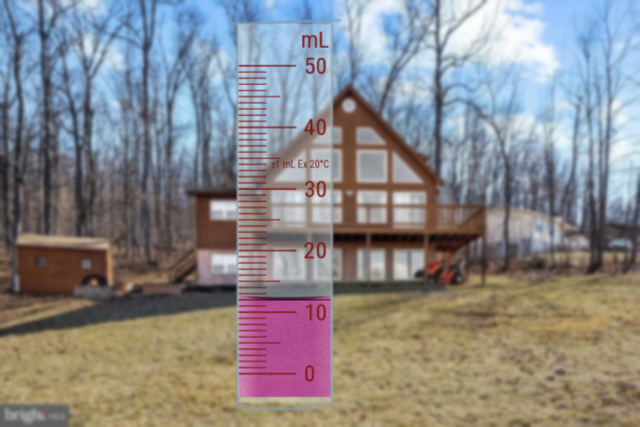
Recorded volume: 12 mL
